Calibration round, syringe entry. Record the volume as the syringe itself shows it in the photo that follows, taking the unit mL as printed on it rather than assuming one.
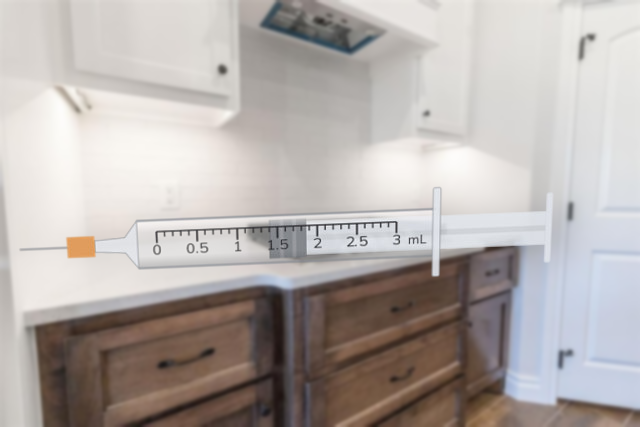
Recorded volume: 1.4 mL
